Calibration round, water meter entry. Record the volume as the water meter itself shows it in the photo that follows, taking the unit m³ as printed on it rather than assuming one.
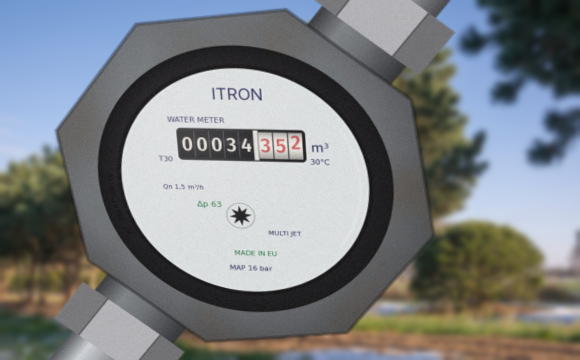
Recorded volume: 34.352 m³
